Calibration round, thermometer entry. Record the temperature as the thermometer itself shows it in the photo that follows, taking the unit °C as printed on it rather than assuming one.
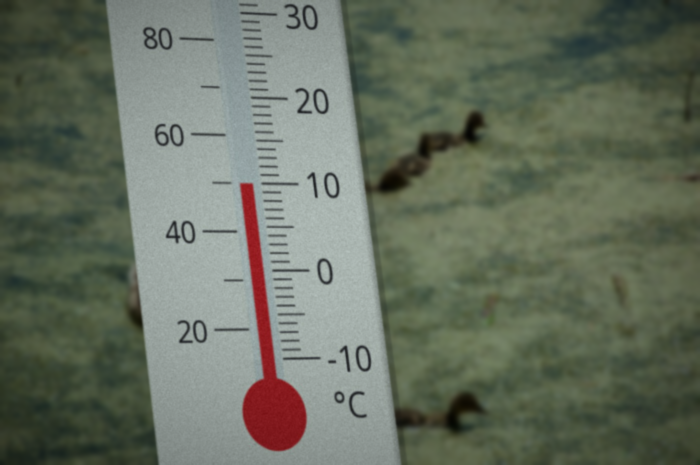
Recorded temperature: 10 °C
